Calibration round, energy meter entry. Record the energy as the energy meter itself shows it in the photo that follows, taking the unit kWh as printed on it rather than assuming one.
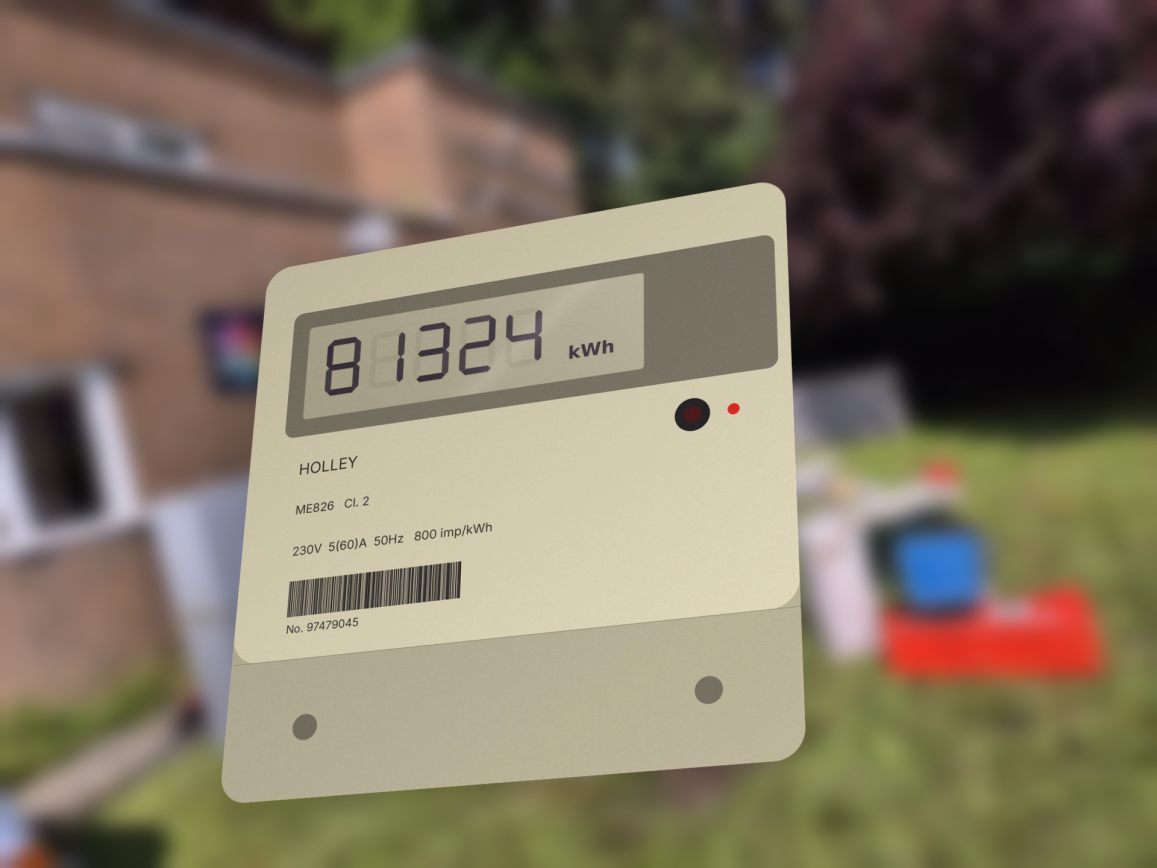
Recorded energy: 81324 kWh
